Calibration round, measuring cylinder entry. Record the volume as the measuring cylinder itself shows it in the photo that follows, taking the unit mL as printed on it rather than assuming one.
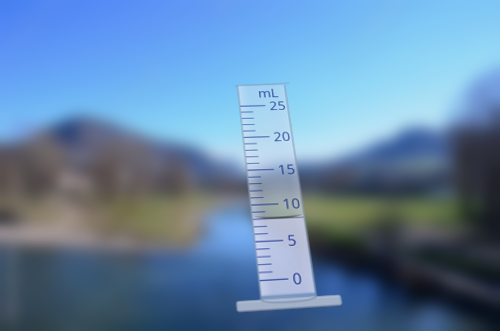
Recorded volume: 8 mL
